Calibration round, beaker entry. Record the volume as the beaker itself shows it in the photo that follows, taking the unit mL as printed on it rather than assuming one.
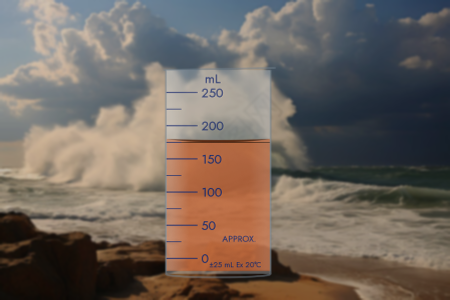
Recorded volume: 175 mL
